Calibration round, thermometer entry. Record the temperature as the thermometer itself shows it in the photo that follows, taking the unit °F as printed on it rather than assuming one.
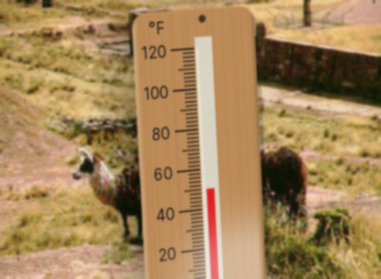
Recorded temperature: 50 °F
